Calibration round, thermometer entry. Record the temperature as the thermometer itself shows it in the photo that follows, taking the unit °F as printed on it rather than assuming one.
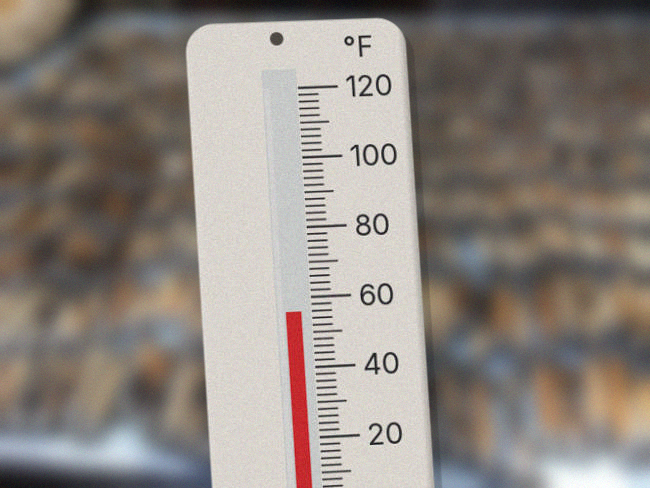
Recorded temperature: 56 °F
